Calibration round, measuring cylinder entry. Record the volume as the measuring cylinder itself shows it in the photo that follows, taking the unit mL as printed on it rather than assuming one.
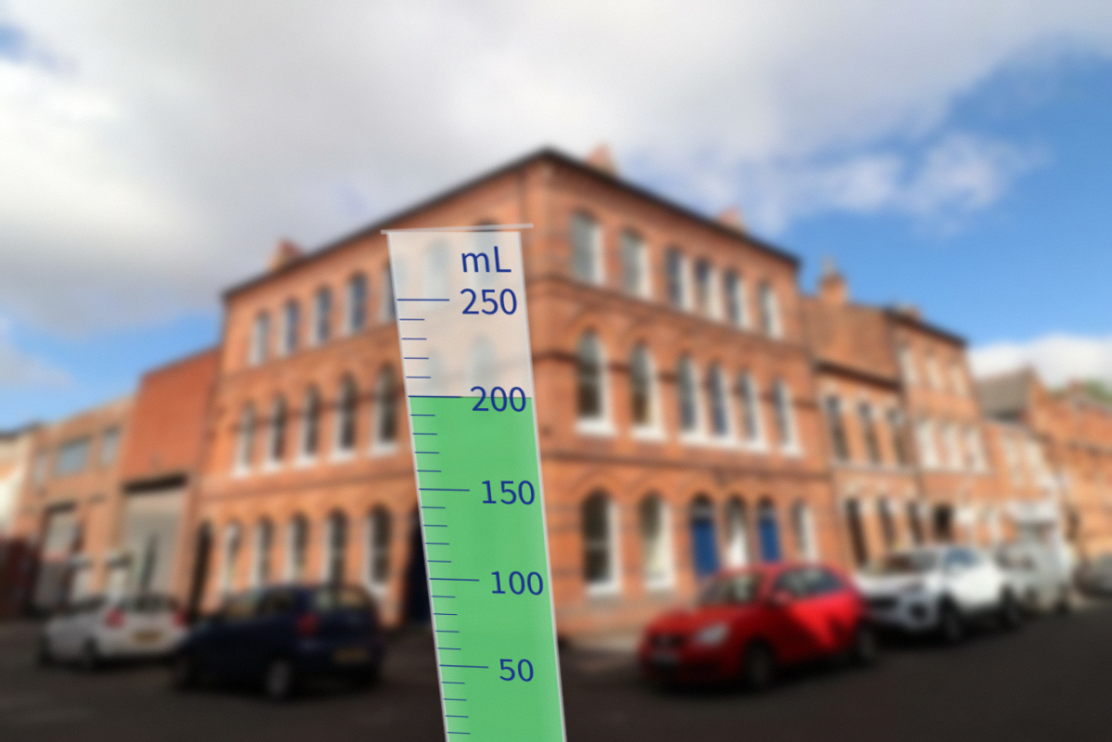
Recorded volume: 200 mL
